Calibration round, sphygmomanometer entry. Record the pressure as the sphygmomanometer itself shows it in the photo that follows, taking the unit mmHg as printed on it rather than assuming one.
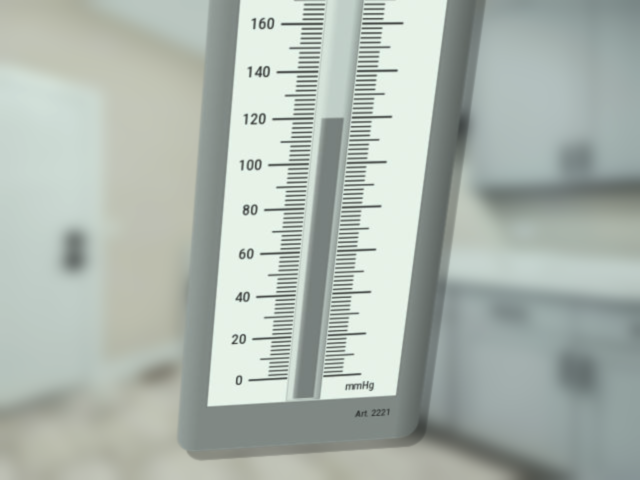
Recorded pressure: 120 mmHg
